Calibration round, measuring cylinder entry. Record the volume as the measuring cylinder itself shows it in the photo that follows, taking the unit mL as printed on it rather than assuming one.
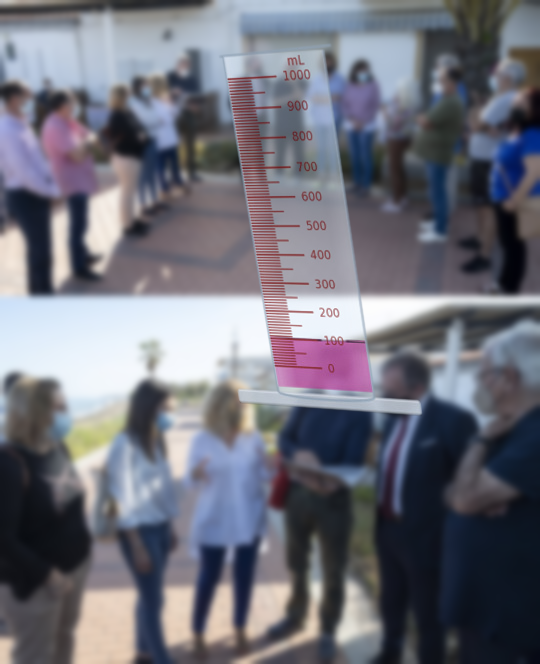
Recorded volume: 100 mL
